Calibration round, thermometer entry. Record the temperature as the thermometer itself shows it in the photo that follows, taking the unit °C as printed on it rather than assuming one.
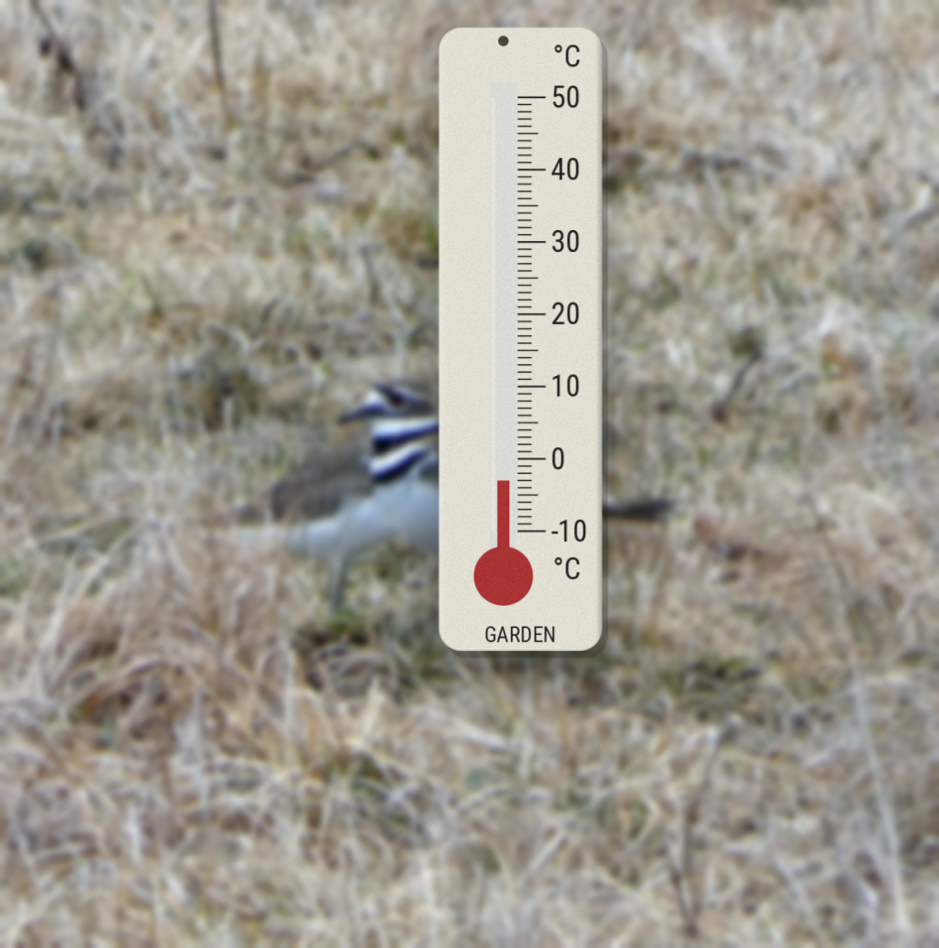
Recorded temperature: -3 °C
